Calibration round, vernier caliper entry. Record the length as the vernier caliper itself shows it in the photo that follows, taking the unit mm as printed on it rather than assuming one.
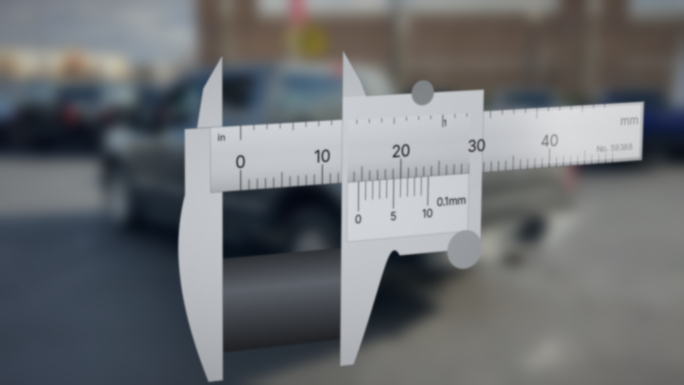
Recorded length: 14.6 mm
